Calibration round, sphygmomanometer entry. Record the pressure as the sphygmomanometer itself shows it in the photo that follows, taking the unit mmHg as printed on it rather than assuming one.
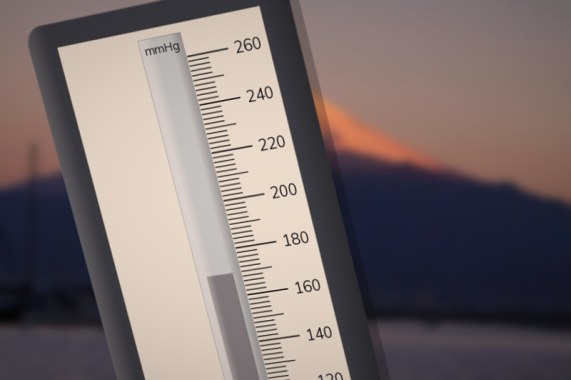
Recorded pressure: 170 mmHg
